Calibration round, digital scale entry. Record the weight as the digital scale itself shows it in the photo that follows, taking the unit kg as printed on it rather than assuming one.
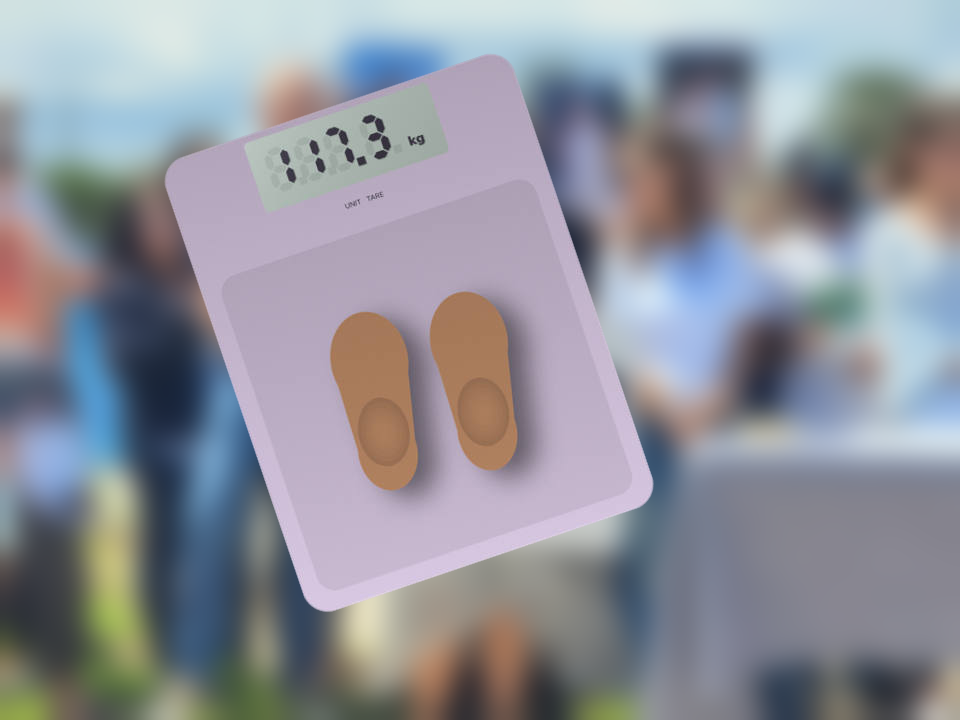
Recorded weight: 117.3 kg
